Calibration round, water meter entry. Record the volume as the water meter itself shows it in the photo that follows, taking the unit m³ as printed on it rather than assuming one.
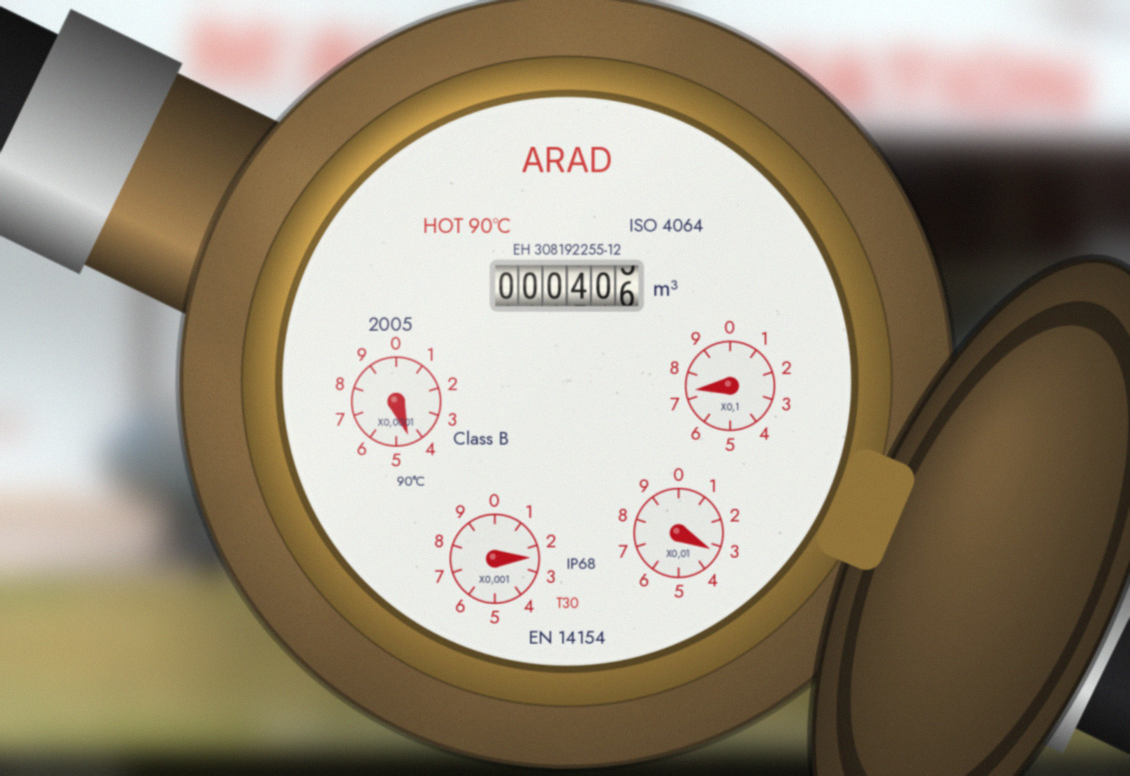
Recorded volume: 405.7324 m³
